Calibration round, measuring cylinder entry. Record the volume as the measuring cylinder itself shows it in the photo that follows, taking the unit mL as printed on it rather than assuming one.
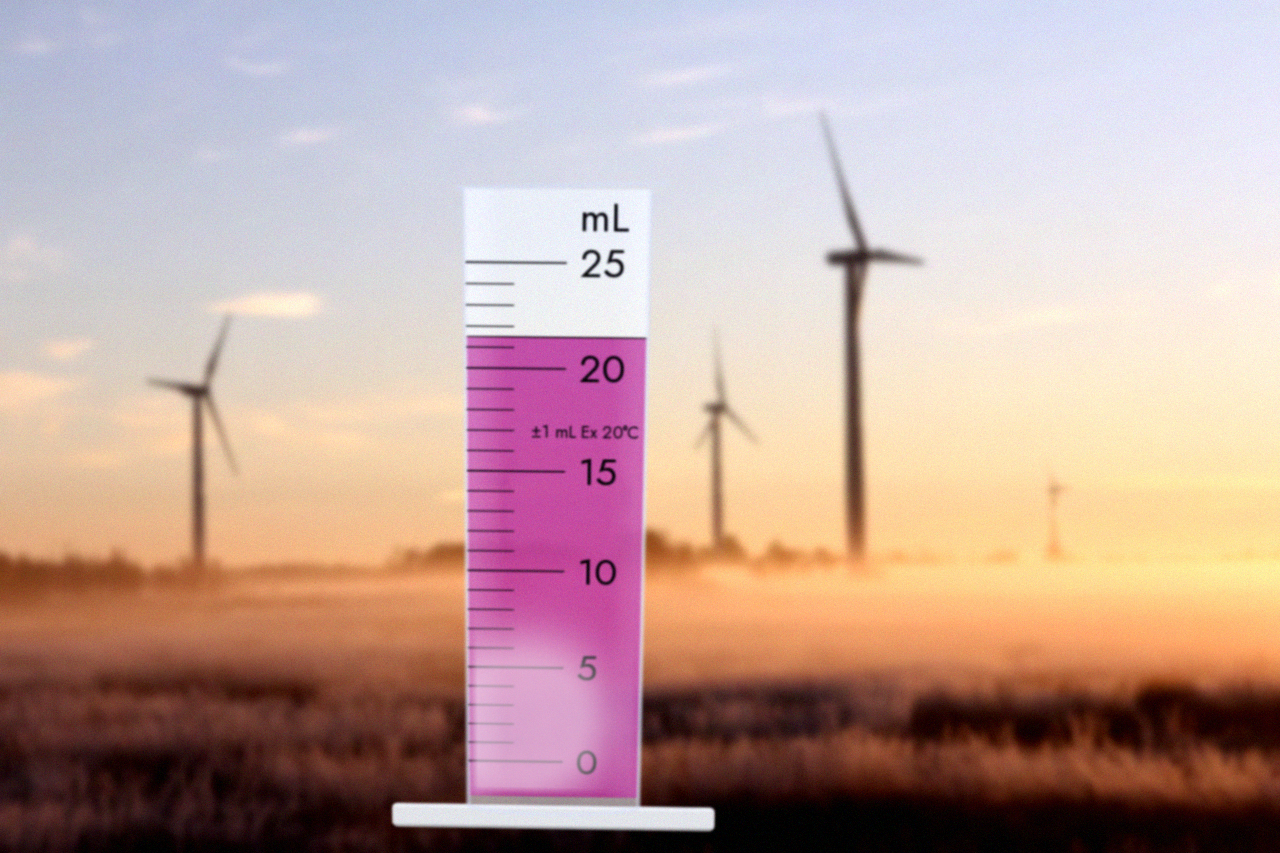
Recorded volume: 21.5 mL
